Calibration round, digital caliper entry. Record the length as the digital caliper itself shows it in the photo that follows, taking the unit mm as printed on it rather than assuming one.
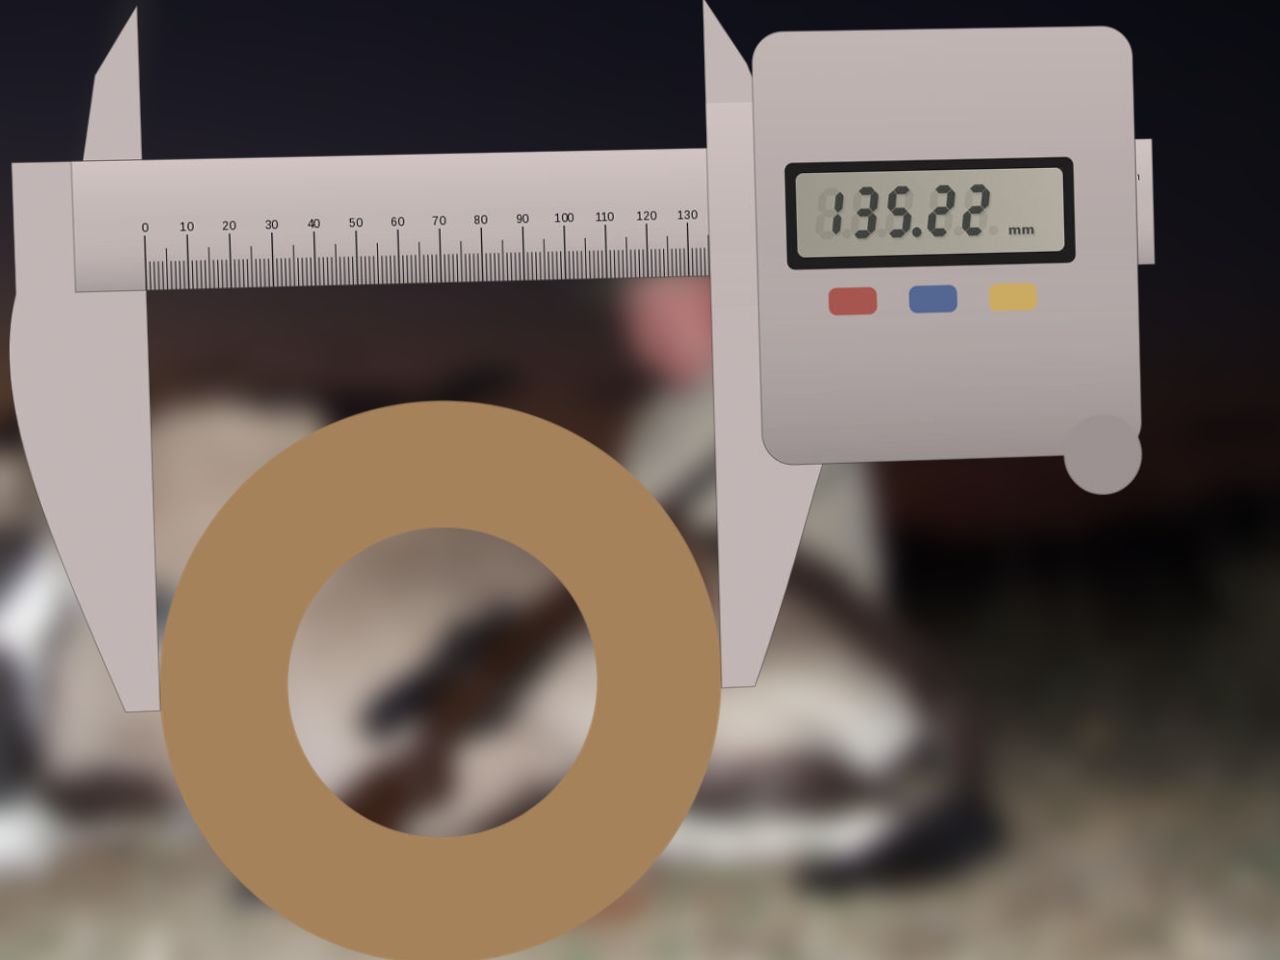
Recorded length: 135.22 mm
